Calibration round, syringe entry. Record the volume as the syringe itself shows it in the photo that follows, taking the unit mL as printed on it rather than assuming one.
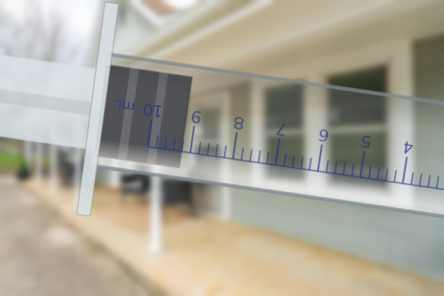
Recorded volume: 9.2 mL
